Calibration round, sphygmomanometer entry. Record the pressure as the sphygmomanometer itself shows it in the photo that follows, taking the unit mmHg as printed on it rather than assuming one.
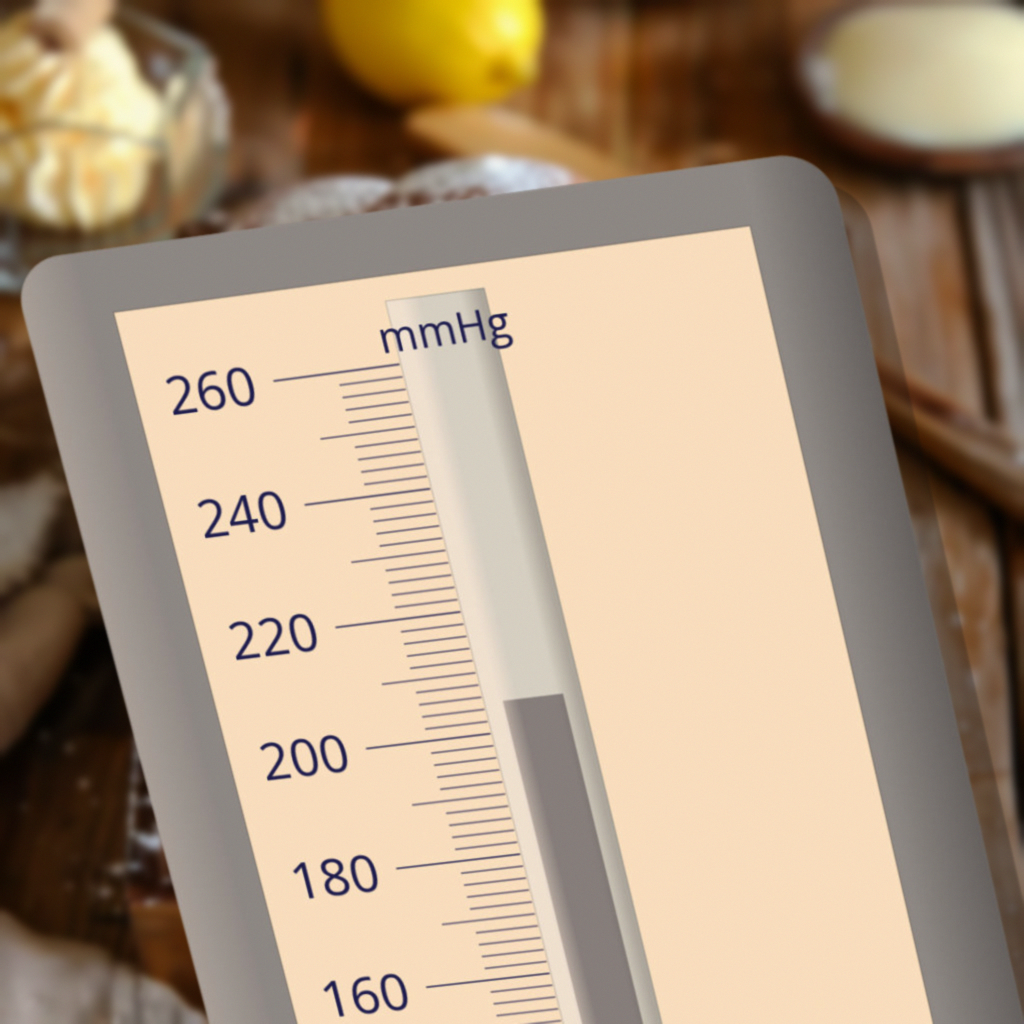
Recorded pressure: 205 mmHg
